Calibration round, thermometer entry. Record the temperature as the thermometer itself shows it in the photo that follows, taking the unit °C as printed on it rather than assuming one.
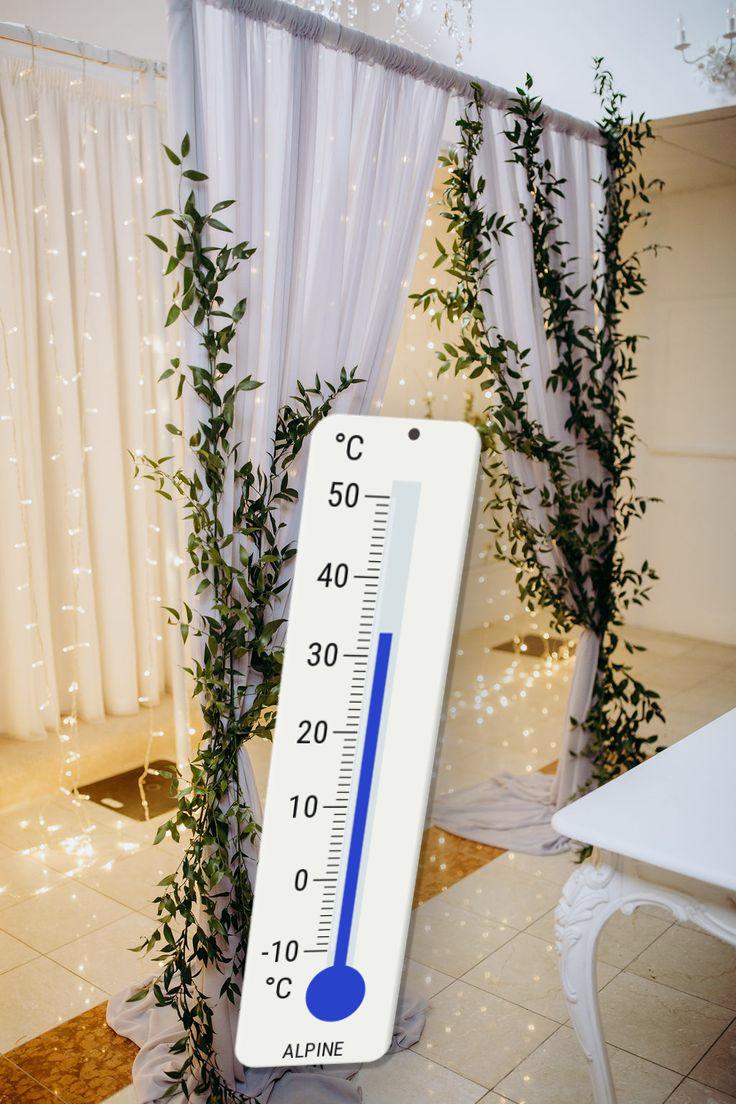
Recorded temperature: 33 °C
